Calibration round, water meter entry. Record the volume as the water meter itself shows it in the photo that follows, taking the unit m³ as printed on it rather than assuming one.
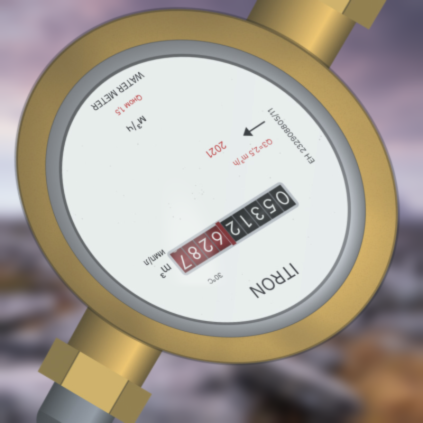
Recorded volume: 5312.6287 m³
